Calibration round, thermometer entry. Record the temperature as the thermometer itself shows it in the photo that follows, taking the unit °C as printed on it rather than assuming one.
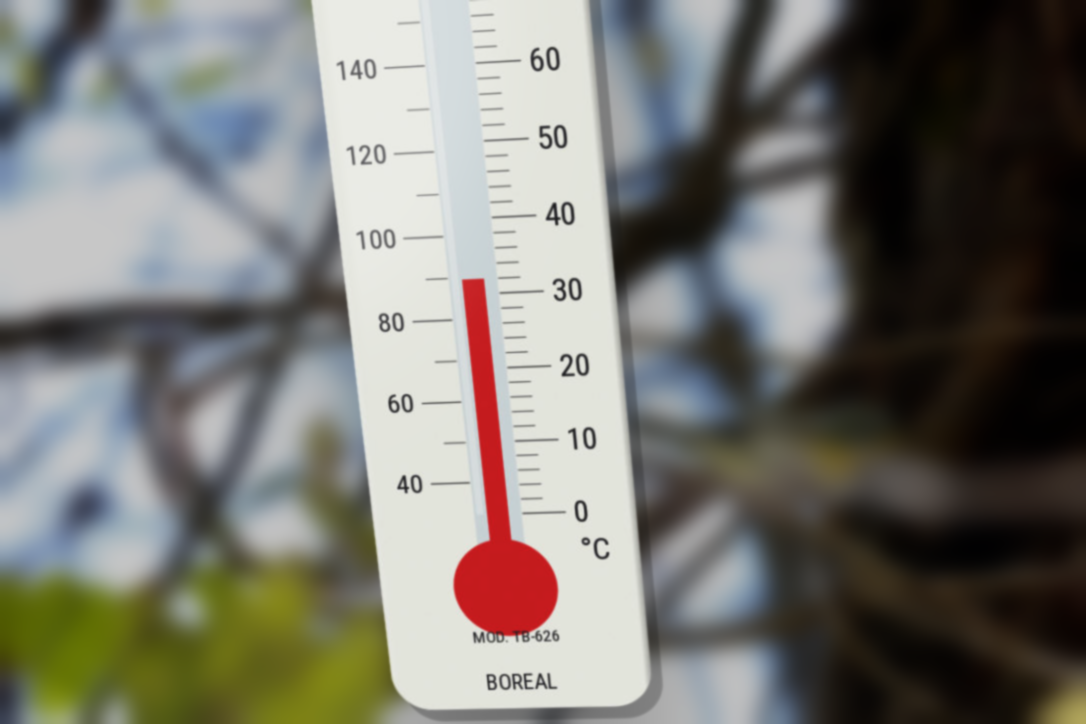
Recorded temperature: 32 °C
